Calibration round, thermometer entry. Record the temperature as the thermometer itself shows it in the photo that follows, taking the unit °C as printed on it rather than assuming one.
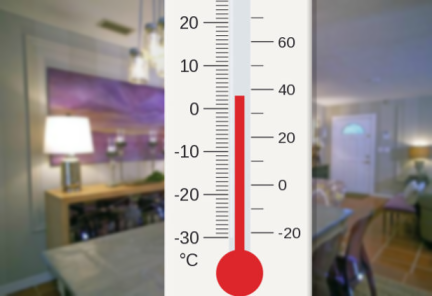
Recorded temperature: 3 °C
